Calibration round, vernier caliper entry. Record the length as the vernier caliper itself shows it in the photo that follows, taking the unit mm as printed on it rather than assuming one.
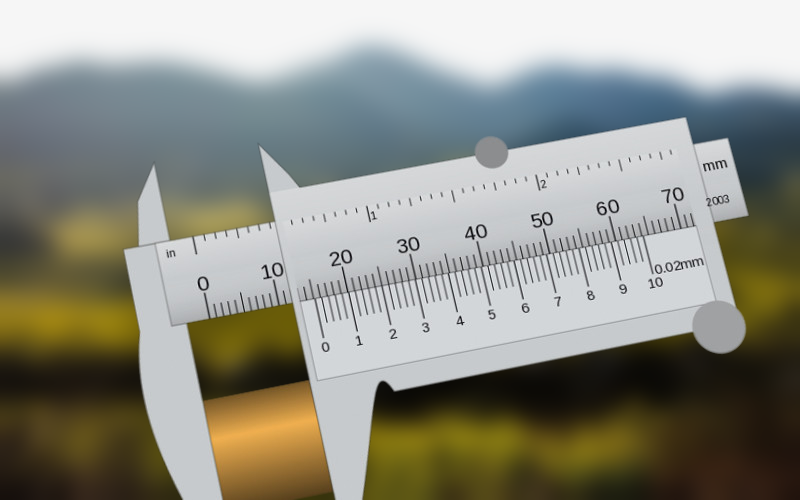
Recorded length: 15.2 mm
